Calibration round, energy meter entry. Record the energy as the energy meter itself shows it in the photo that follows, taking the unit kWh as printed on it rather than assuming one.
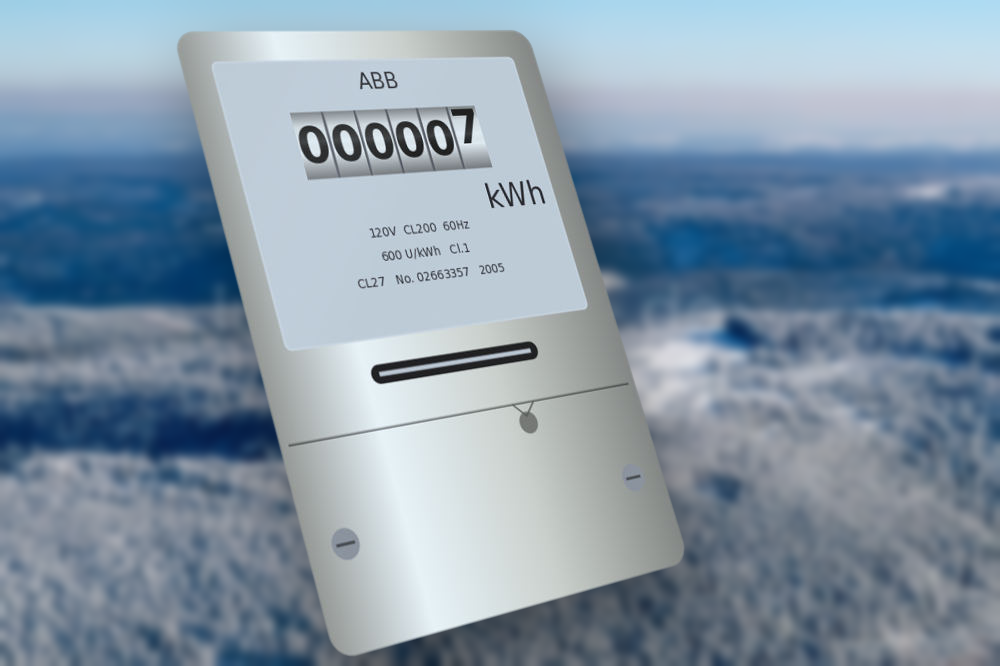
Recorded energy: 7 kWh
